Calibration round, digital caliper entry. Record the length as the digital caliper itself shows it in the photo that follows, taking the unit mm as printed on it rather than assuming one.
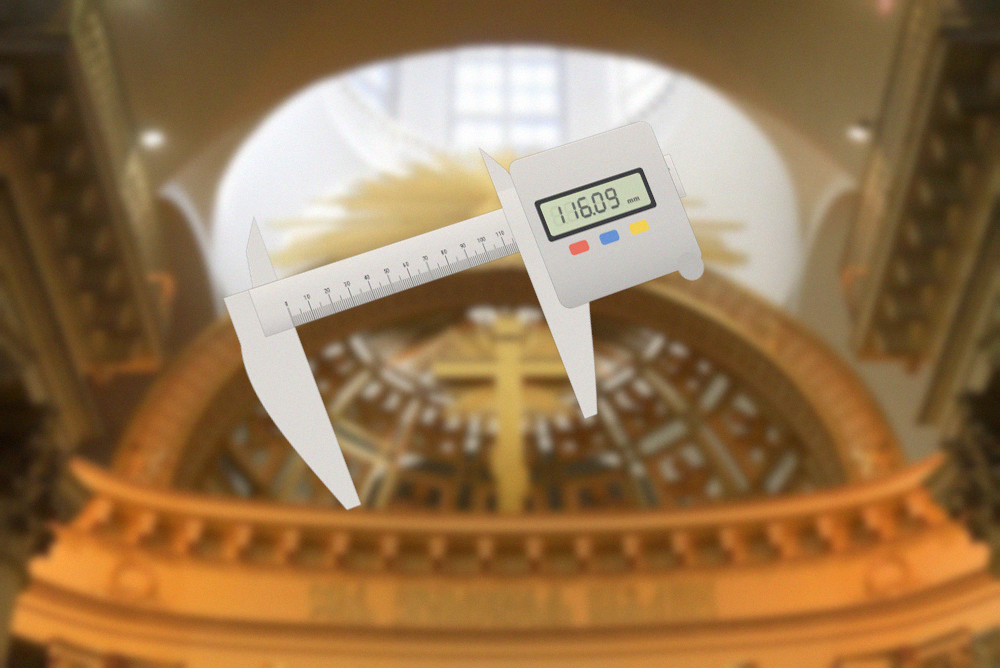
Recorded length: 116.09 mm
